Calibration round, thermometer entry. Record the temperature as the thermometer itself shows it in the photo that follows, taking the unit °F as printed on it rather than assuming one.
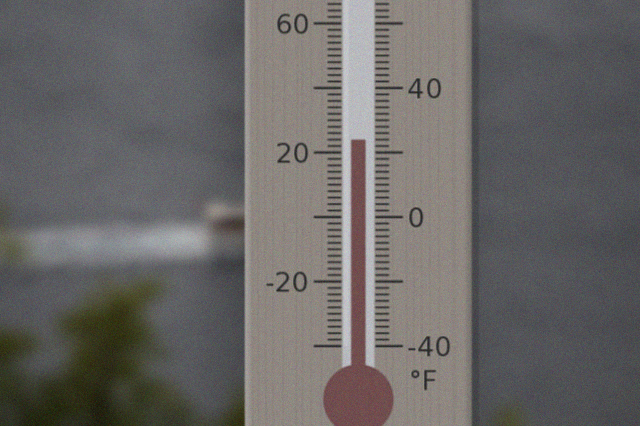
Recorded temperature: 24 °F
